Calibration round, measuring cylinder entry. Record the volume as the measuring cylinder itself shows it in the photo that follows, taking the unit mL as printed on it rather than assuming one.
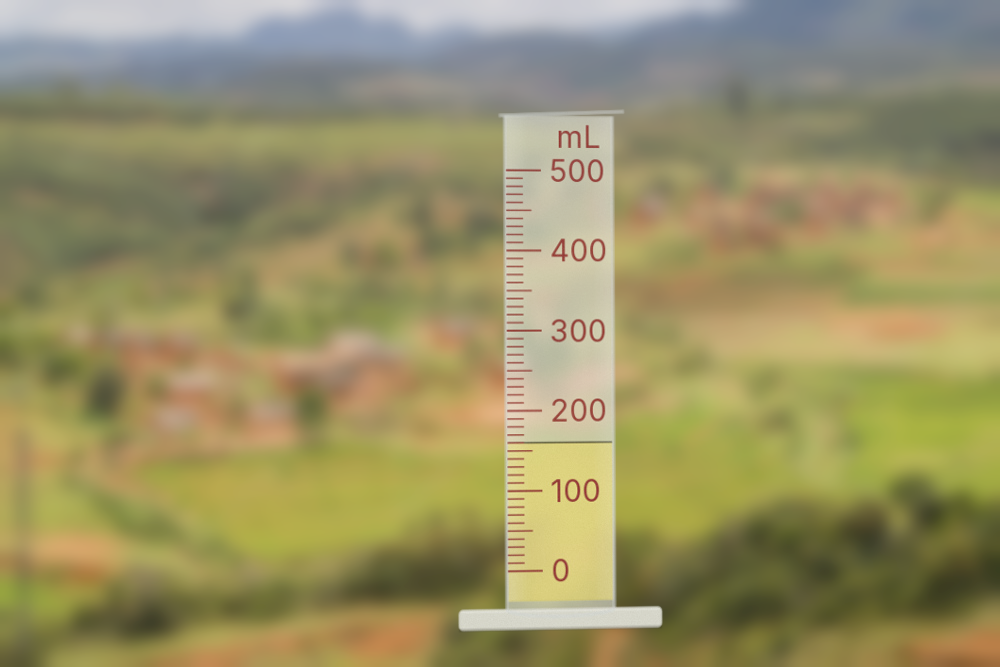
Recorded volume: 160 mL
